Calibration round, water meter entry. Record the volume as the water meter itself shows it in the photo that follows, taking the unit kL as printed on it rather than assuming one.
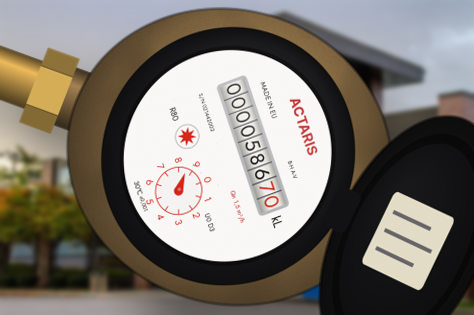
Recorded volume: 586.708 kL
